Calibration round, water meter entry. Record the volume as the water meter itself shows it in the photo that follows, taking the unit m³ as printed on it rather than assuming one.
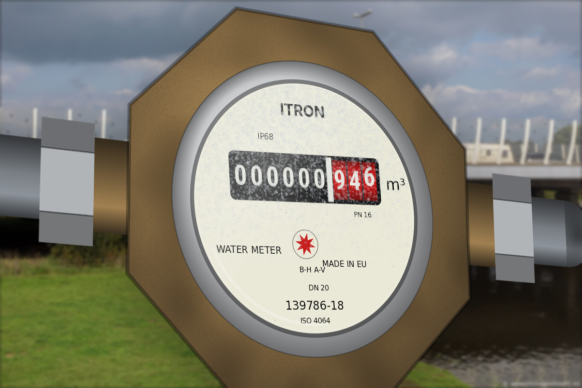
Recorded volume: 0.946 m³
